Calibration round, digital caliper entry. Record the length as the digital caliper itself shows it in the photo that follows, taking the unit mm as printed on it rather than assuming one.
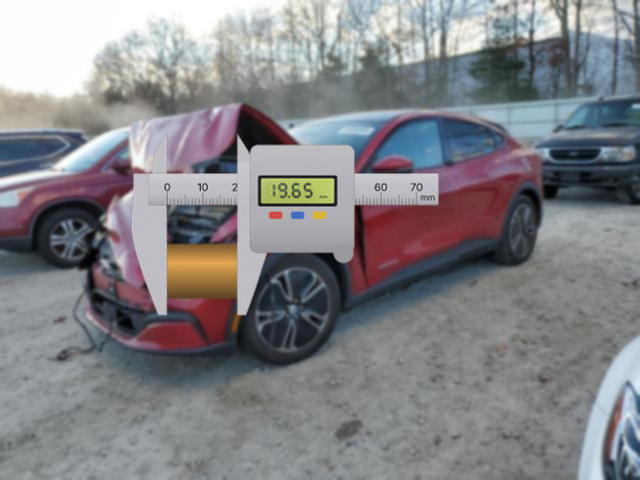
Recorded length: 19.65 mm
